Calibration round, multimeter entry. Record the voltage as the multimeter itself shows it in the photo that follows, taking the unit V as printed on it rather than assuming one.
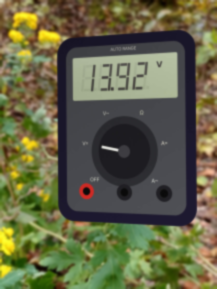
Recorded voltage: 13.92 V
